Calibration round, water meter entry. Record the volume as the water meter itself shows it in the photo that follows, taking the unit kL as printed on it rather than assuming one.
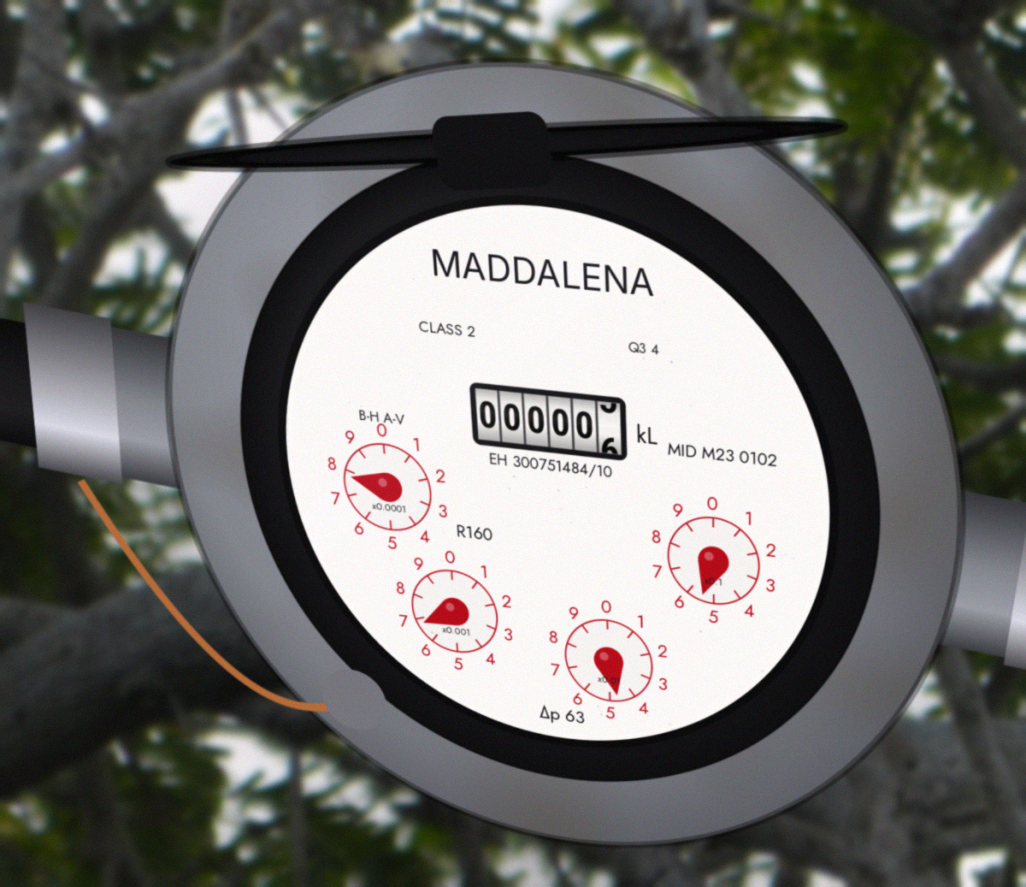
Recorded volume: 5.5467 kL
